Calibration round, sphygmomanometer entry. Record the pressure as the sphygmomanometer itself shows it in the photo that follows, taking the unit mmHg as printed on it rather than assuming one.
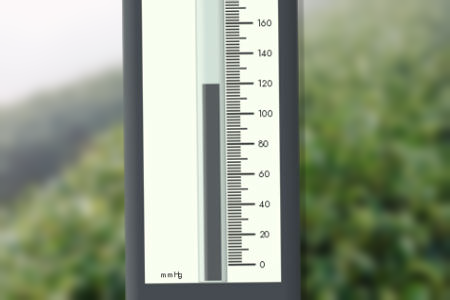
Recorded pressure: 120 mmHg
